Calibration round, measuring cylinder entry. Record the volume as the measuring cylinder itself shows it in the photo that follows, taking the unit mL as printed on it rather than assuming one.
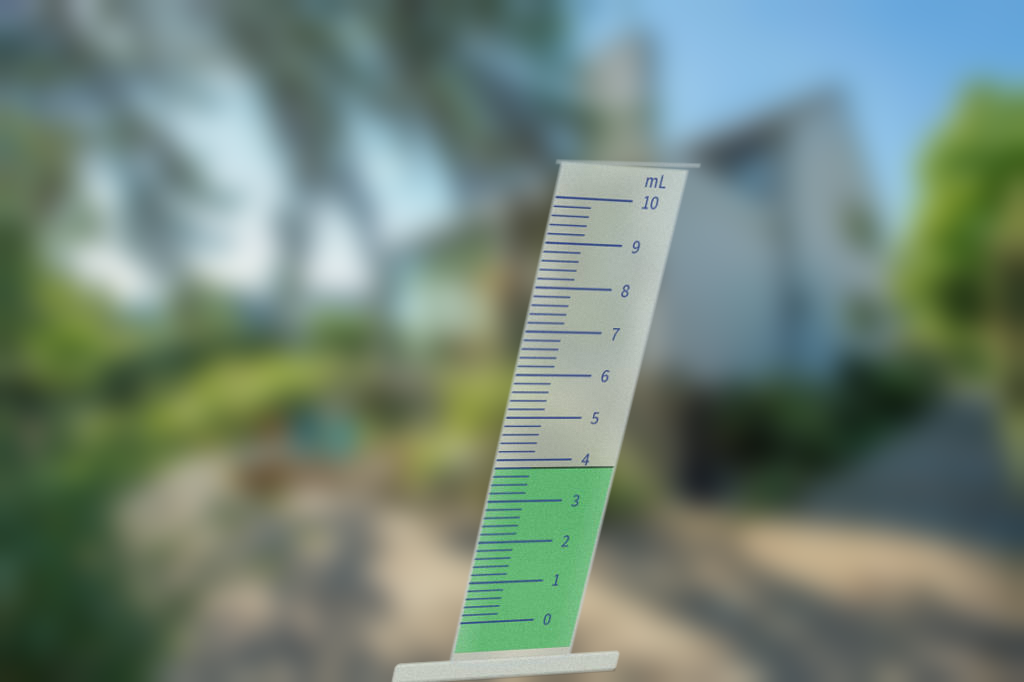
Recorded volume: 3.8 mL
